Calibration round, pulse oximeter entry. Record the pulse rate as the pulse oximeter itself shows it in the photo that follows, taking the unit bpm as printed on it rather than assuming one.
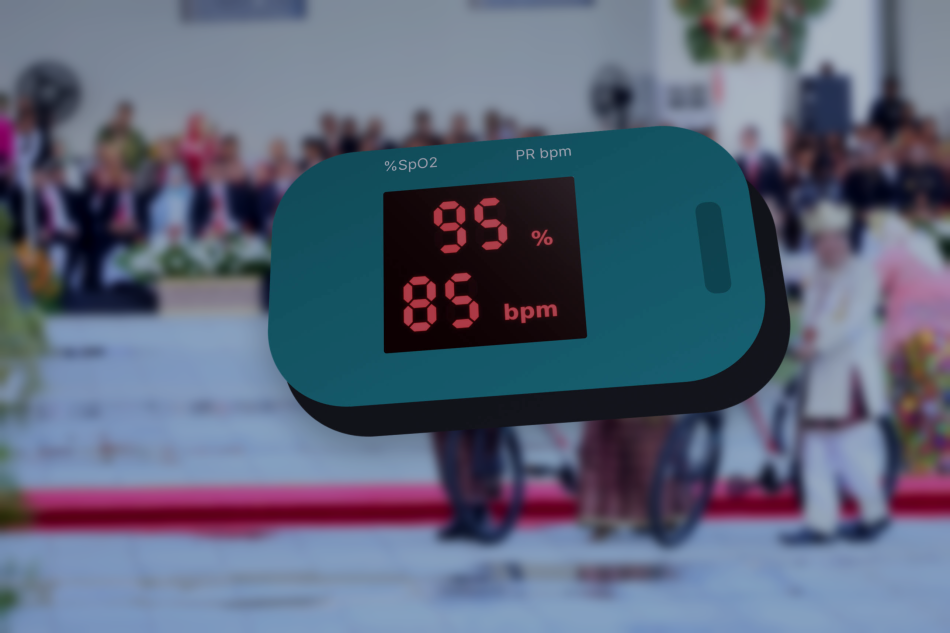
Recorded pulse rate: 85 bpm
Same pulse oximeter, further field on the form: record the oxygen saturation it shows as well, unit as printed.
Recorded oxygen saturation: 95 %
